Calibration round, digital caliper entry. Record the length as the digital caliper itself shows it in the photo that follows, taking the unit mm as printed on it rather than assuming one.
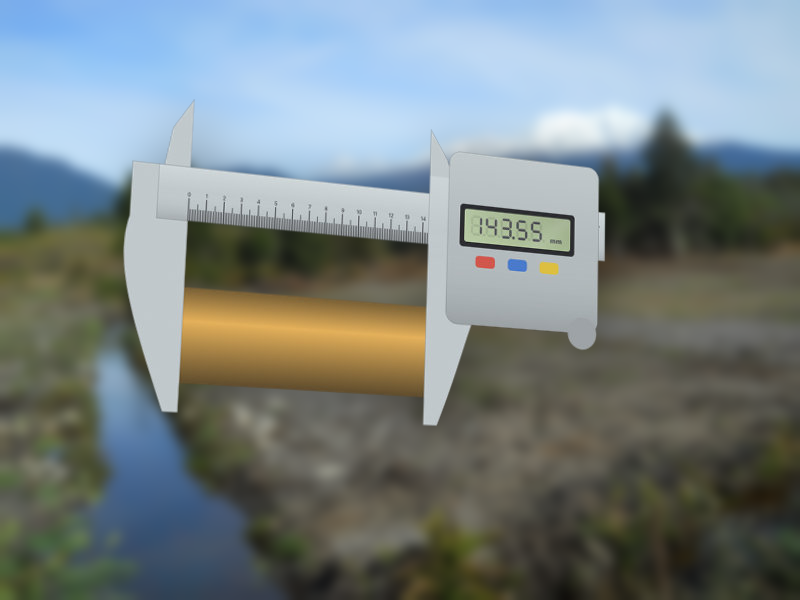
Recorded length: 143.55 mm
